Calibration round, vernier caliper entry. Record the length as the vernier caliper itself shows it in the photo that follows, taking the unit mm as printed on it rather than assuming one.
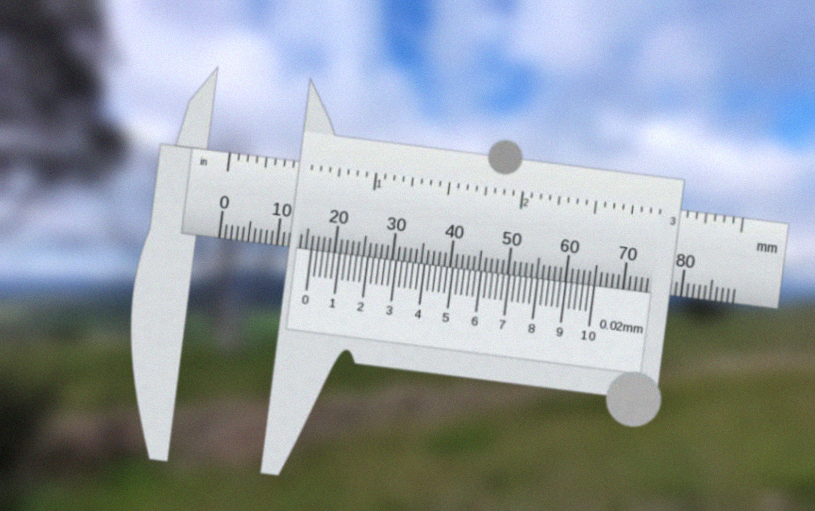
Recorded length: 16.0 mm
